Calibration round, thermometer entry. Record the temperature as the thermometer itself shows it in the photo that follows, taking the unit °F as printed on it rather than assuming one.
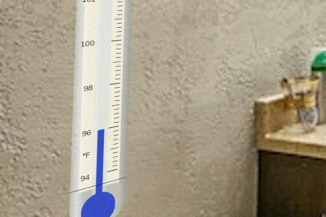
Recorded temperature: 96 °F
